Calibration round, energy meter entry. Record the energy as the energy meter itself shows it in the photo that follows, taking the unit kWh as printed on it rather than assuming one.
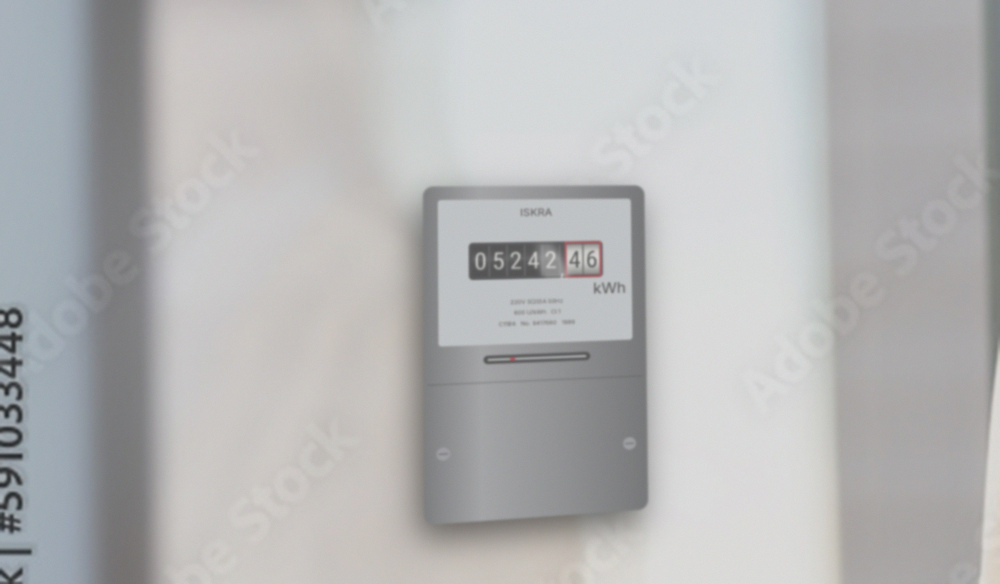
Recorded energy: 5242.46 kWh
